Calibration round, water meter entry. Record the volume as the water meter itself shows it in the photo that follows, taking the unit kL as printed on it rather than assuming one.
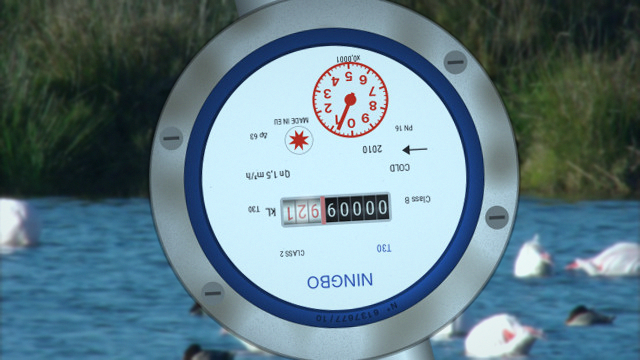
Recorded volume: 9.9210 kL
